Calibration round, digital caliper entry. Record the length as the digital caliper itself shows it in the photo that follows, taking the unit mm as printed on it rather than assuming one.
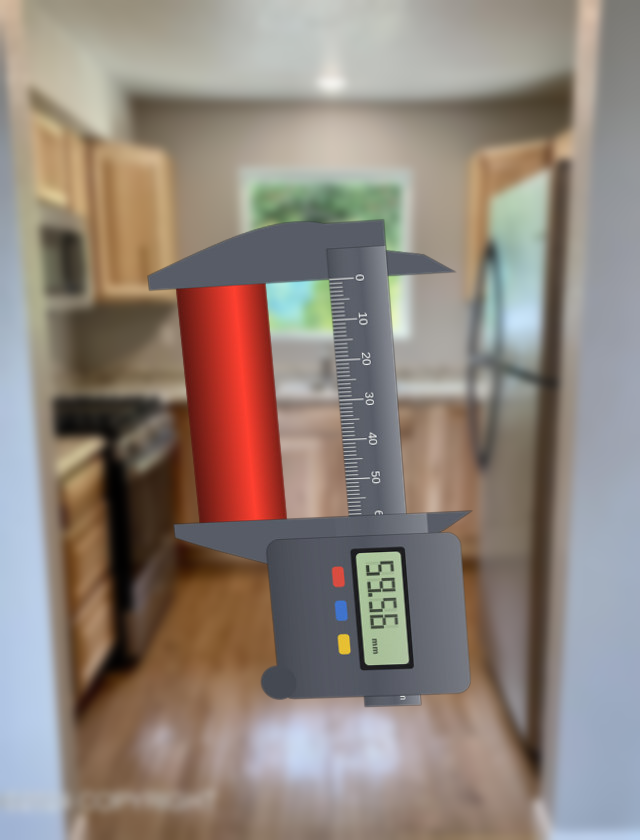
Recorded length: 59.56 mm
